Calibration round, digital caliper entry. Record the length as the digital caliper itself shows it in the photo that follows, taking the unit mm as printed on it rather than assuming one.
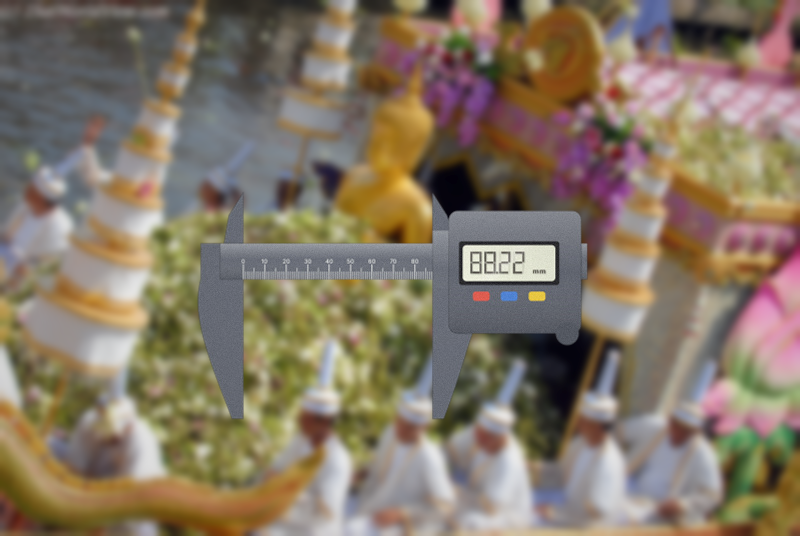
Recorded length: 88.22 mm
